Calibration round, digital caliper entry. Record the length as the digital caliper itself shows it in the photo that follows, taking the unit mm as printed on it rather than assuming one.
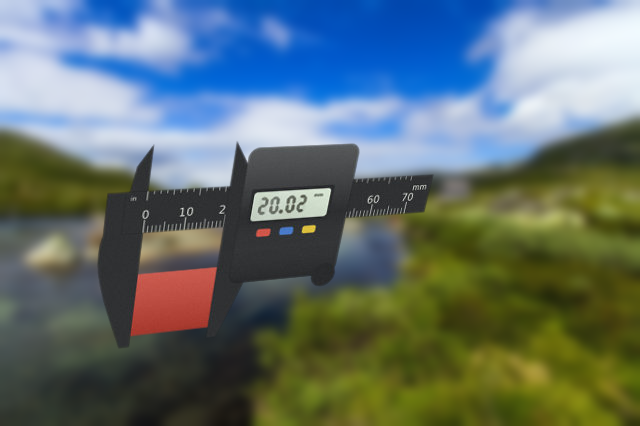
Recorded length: 20.02 mm
